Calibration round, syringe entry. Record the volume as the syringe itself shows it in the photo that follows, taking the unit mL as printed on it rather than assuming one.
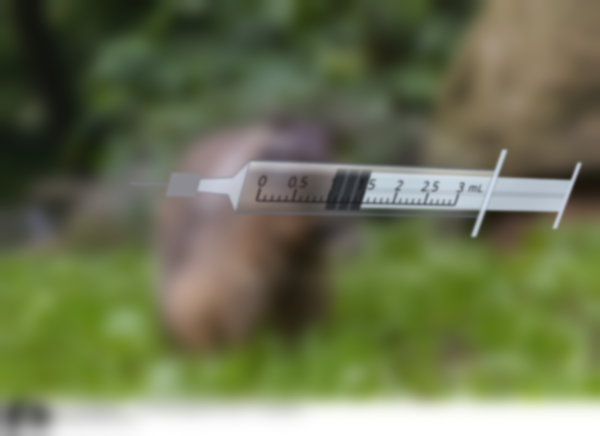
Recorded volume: 1 mL
